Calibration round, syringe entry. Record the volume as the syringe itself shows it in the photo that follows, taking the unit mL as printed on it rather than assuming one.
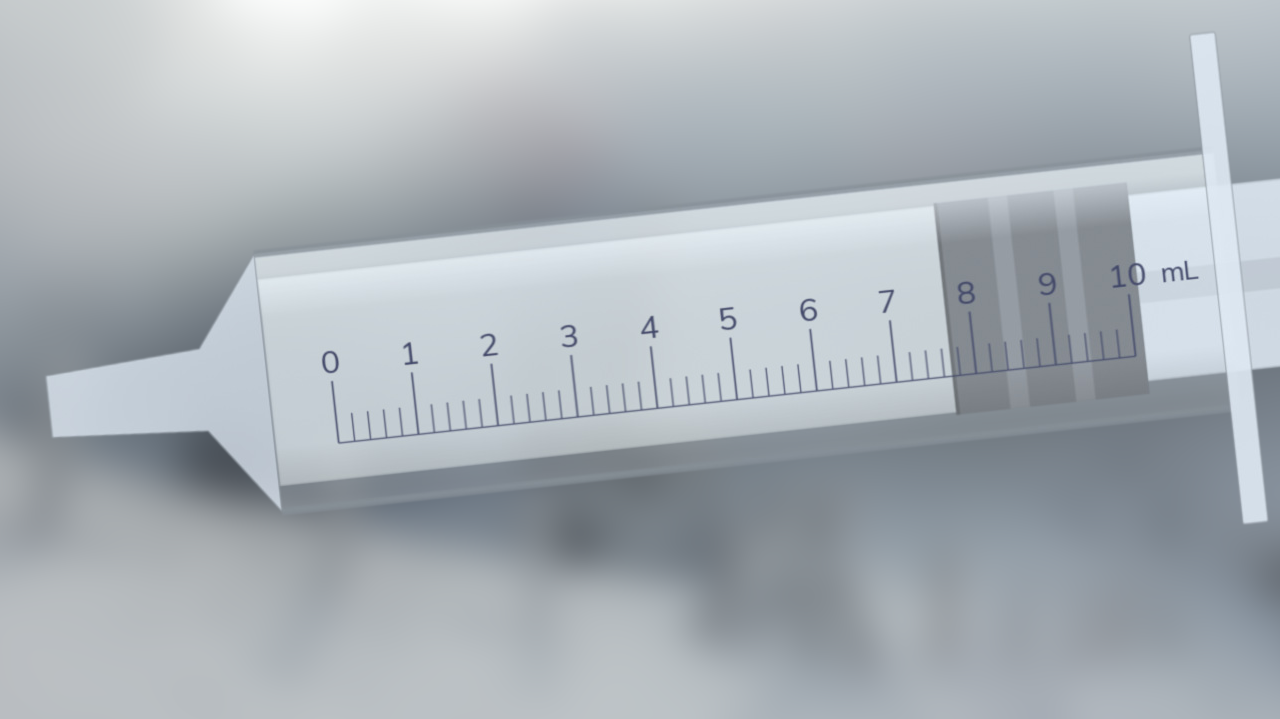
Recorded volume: 7.7 mL
